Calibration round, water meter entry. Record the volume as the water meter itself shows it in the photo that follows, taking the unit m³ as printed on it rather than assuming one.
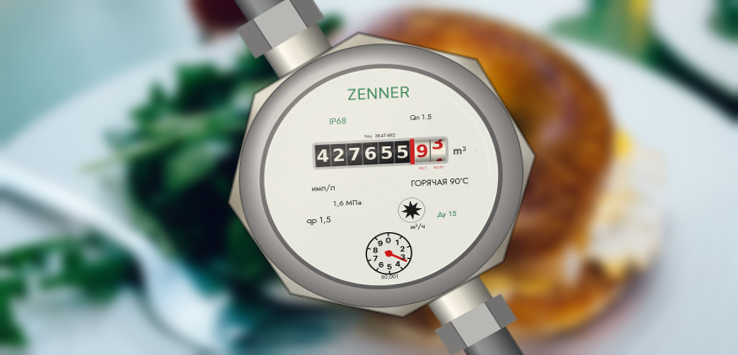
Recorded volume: 427655.933 m³
